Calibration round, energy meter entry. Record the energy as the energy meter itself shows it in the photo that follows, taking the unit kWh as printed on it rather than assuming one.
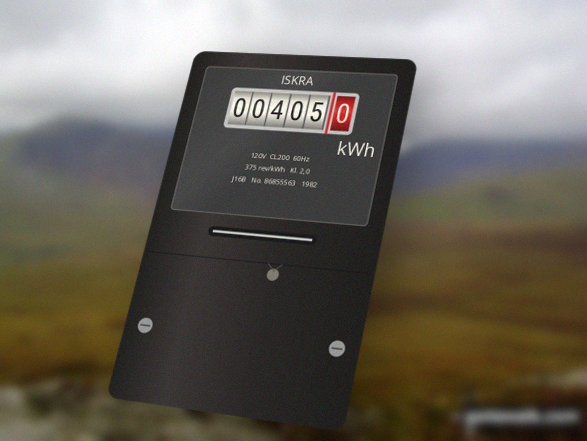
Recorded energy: 405.0 kWh
